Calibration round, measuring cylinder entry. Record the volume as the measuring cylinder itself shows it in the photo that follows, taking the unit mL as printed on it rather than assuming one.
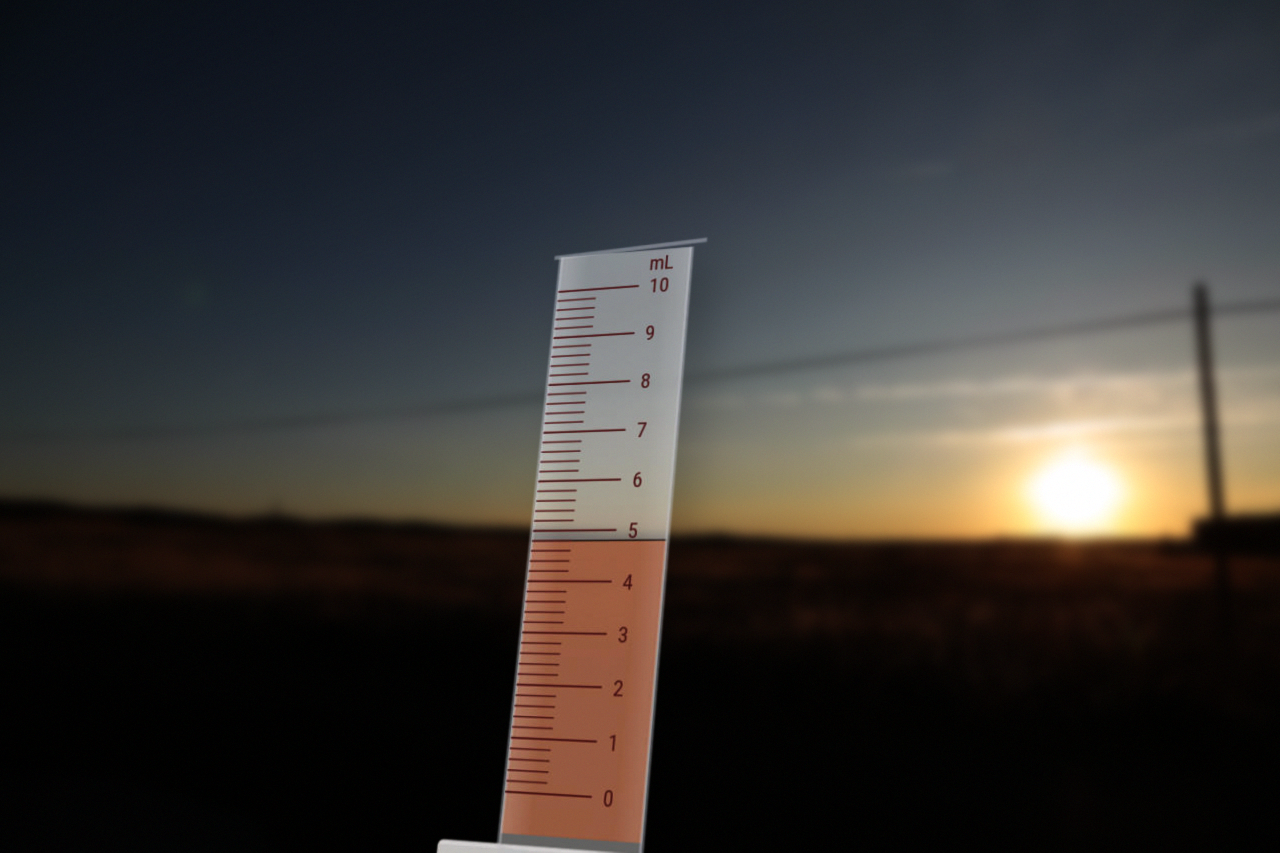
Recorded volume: 4.8 mL
